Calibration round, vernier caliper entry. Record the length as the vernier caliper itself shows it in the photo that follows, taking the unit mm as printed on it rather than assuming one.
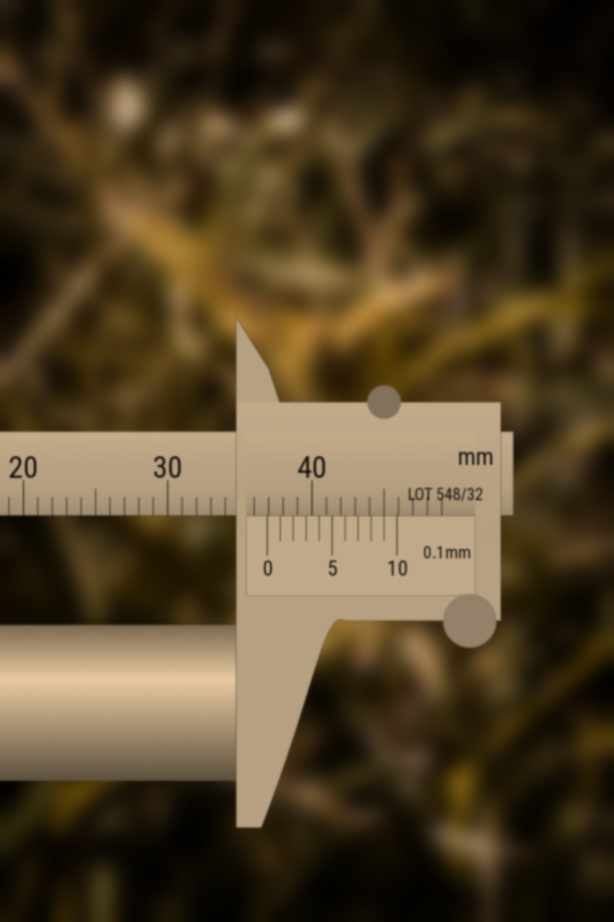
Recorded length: 36.9 mm
